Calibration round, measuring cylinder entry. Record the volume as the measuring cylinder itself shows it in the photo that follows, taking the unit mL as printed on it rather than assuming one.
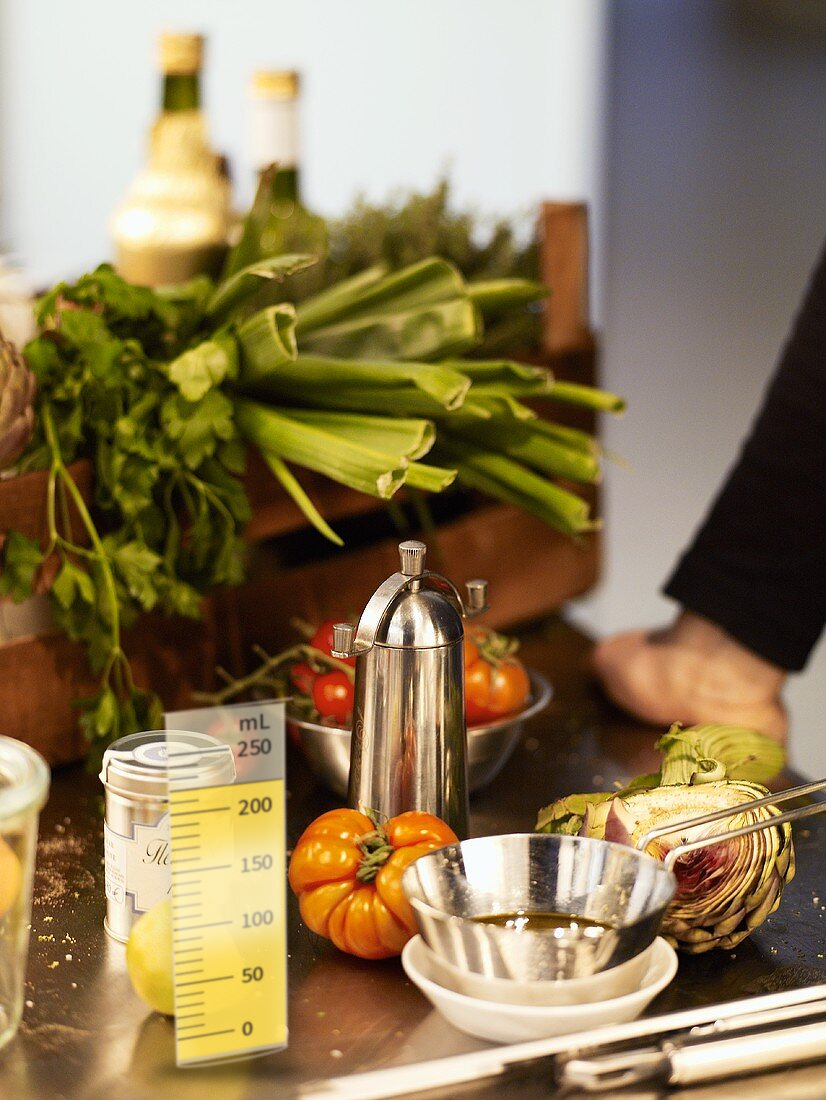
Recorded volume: 220 mL
